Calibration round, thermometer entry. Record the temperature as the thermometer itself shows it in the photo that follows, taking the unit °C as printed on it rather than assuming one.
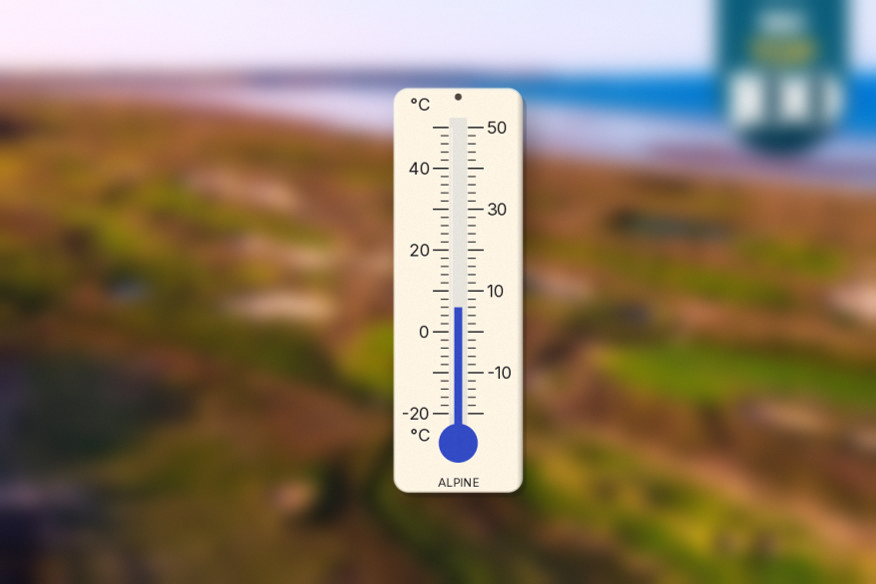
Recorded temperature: 6 °C
